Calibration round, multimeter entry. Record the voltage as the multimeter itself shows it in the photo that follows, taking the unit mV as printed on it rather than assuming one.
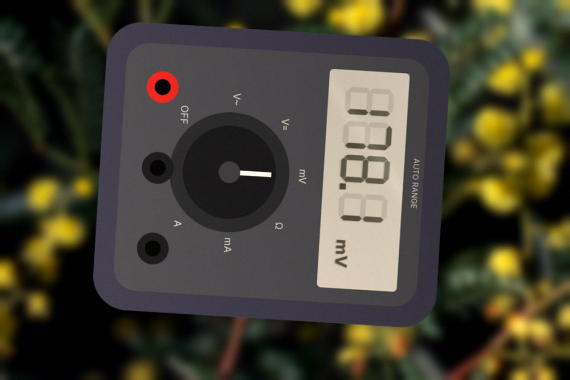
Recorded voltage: 178.1 mV
